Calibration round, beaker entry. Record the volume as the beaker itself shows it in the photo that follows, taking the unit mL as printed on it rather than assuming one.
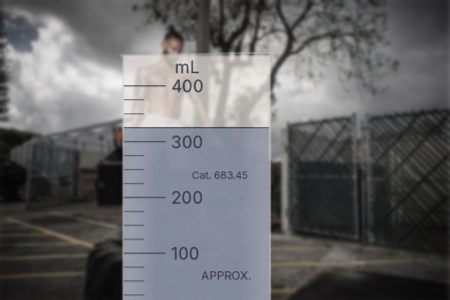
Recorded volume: 325 mL
